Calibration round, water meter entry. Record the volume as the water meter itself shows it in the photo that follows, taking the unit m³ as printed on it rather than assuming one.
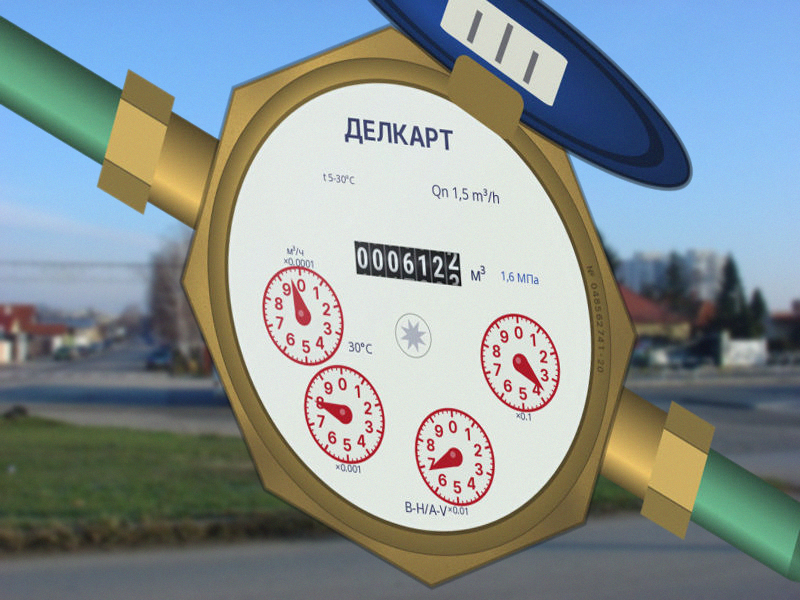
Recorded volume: 6122.3679 m³
